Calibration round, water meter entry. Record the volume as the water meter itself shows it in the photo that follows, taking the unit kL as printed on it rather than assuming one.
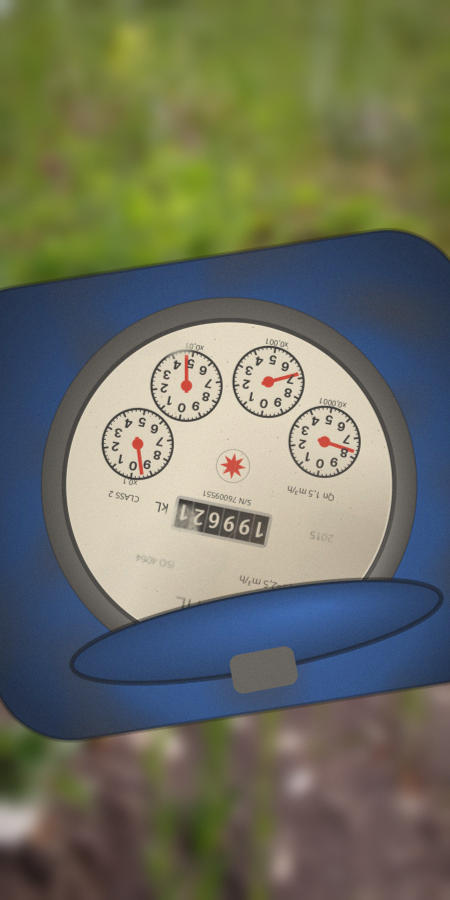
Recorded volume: 199620.9467 kL
